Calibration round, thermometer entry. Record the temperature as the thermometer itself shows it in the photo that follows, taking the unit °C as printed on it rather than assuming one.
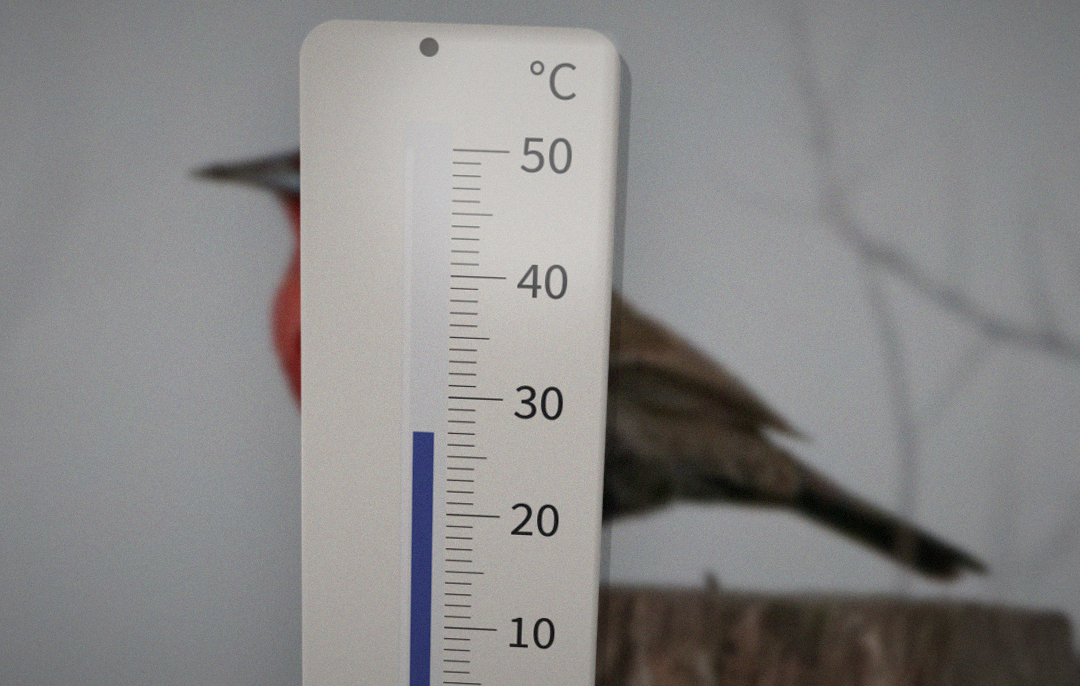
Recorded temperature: 27 °C
